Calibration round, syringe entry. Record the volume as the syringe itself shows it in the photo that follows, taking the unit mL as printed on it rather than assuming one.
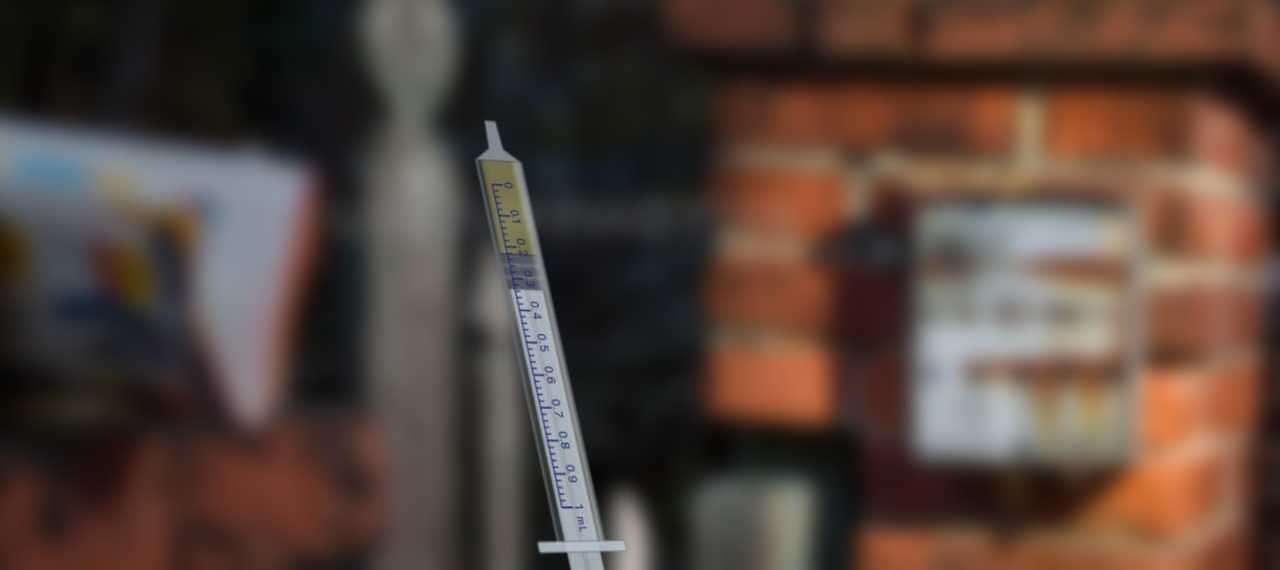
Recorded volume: 0.22 mL
